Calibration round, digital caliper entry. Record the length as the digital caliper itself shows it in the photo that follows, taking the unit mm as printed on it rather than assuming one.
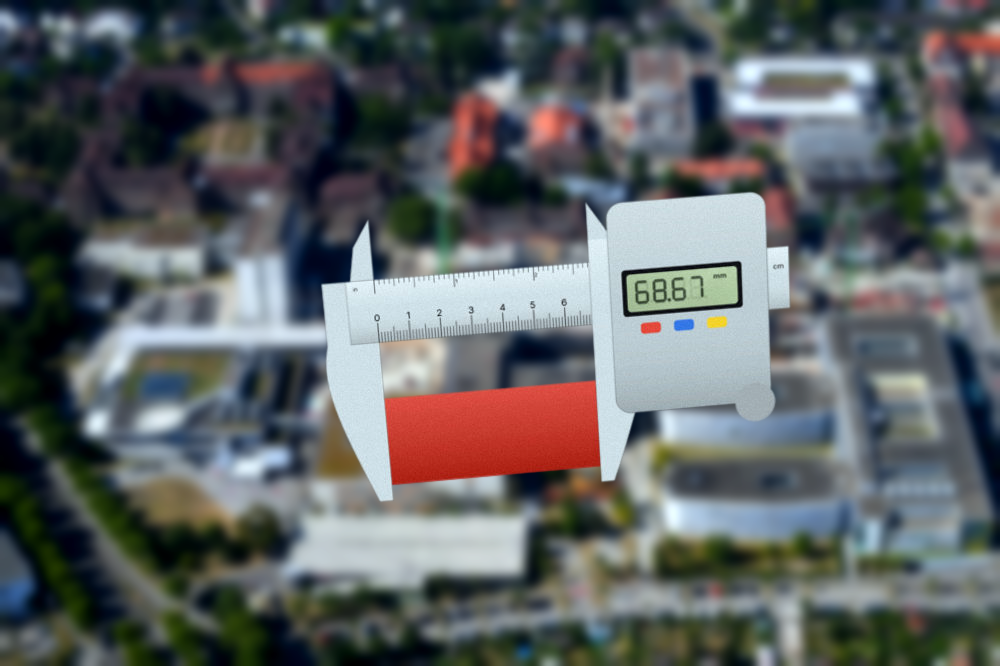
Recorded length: 68.67 mm
